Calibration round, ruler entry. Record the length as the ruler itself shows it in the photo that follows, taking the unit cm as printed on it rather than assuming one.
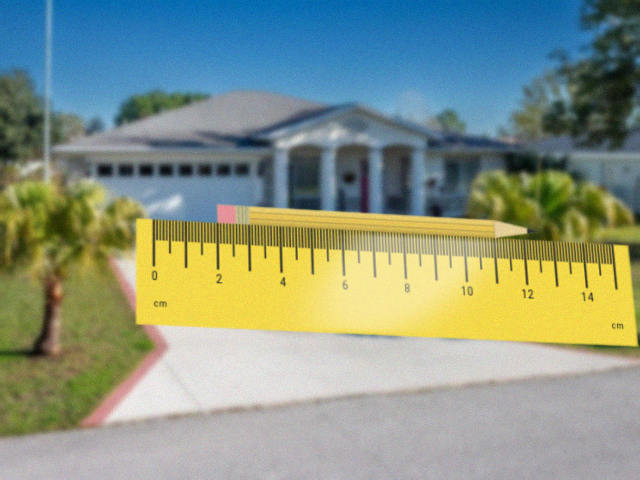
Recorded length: 10.5 cm
